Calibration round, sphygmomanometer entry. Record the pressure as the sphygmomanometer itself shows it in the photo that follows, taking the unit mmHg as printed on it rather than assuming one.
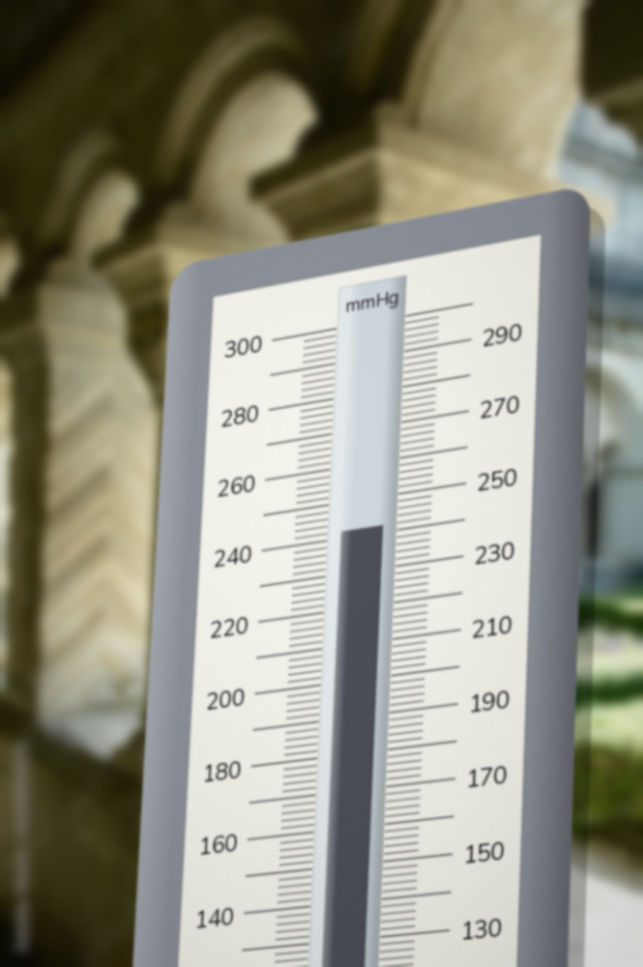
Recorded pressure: 242 mmHg
